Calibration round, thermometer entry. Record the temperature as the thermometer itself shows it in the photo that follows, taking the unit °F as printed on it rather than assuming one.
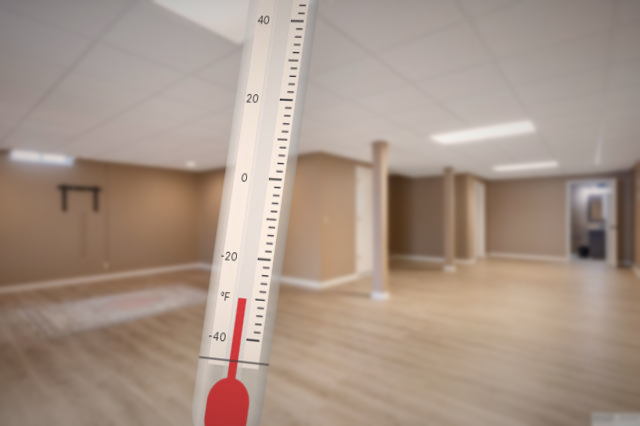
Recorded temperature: -30 °F
